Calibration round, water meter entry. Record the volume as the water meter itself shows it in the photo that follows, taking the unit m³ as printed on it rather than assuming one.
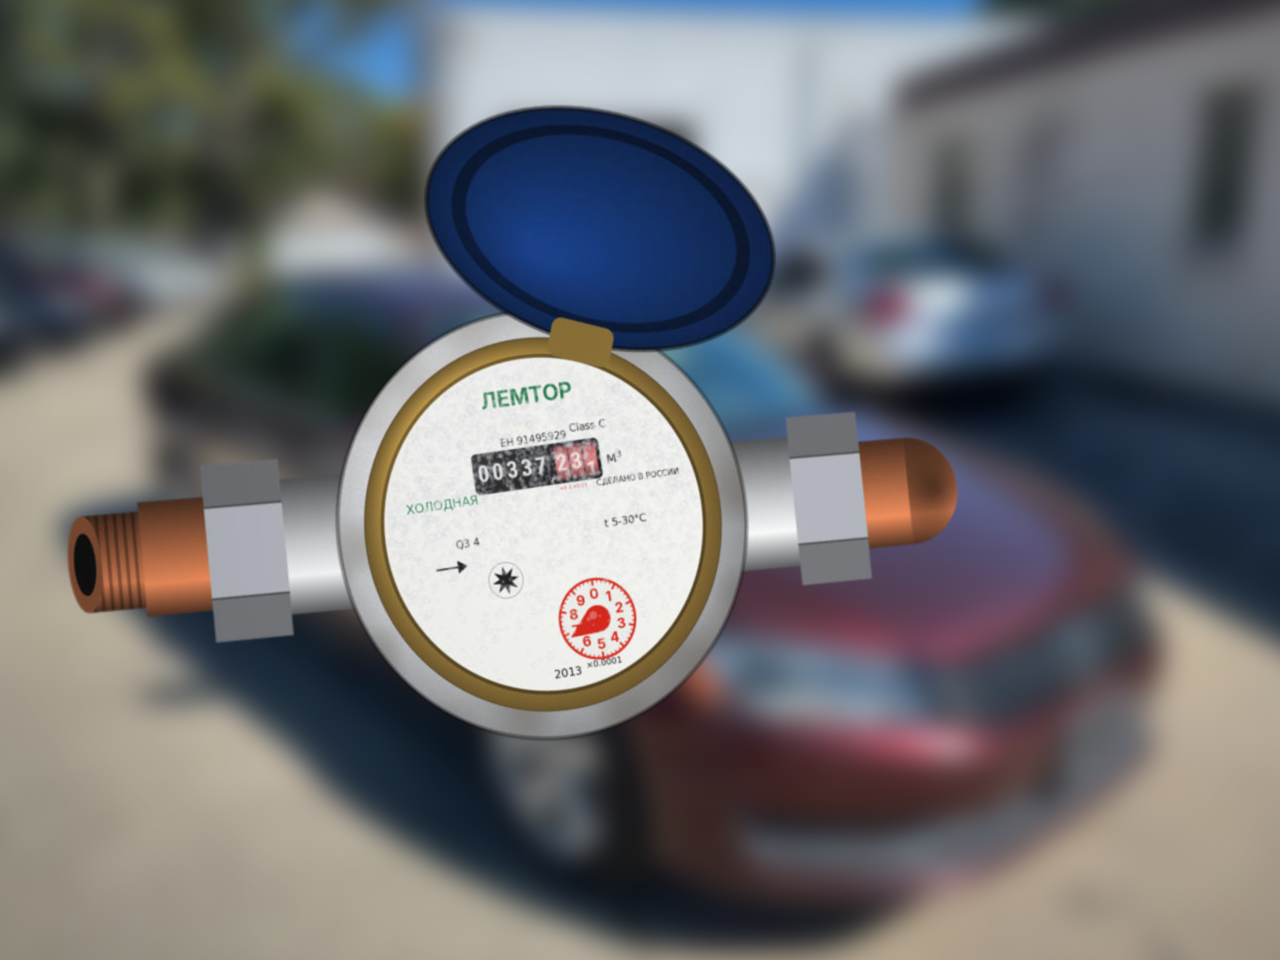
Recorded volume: 337.2306 m³
